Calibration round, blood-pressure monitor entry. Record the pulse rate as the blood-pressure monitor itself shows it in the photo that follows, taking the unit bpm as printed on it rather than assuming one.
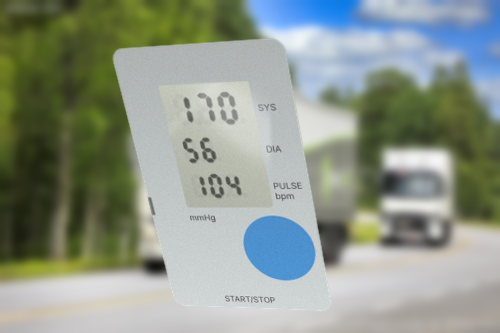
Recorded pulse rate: 104 bpm
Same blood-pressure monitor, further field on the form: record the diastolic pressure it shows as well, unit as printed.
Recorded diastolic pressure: 56 mmHg
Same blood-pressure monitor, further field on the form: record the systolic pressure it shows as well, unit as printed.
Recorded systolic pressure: 170 mmHg
